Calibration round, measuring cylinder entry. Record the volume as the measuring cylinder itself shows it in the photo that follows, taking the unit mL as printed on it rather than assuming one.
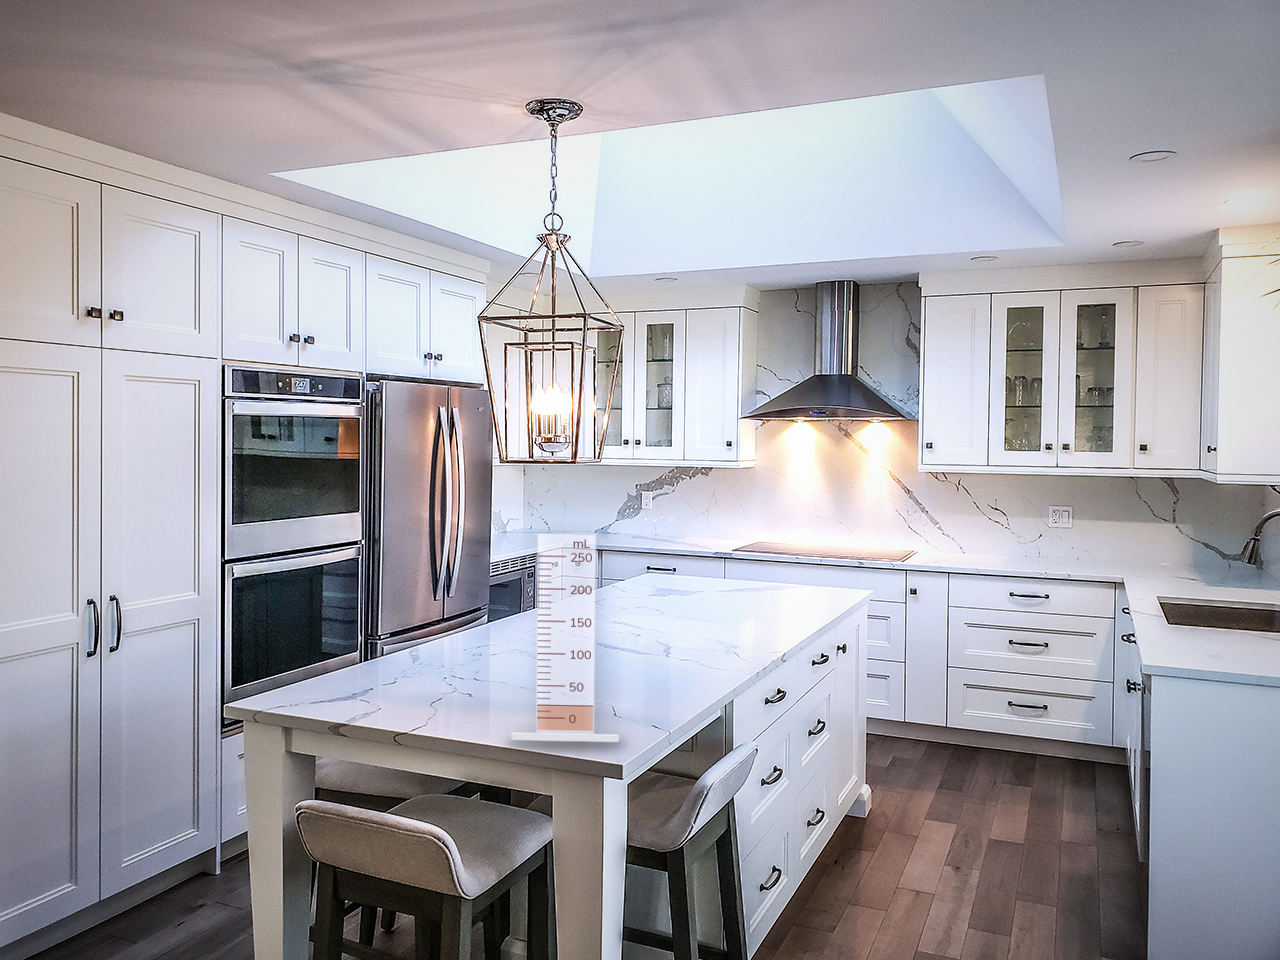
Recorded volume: 20 mL
